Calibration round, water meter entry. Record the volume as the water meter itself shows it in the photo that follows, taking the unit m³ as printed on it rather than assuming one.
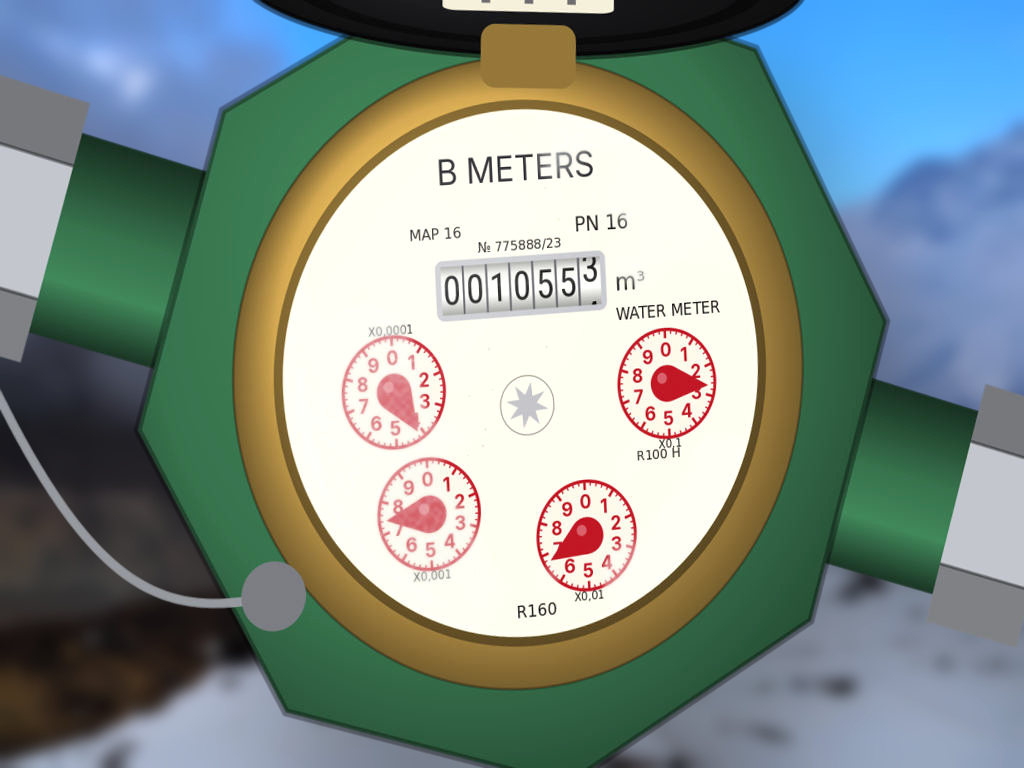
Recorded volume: 10553.2674 m³
